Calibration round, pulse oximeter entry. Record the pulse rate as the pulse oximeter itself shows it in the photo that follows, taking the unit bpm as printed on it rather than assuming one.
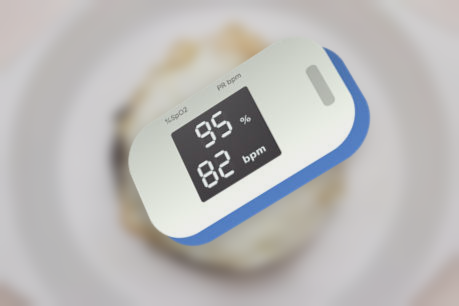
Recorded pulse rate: 82 bpm
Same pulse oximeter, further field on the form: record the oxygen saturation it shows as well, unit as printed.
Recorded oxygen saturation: 95 %
